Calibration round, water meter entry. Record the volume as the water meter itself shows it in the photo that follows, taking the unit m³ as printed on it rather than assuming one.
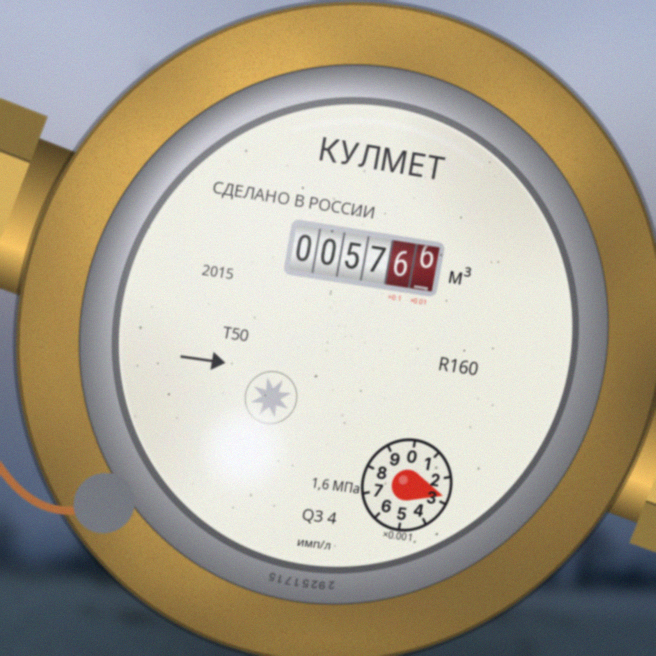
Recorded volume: 57.662 m³
